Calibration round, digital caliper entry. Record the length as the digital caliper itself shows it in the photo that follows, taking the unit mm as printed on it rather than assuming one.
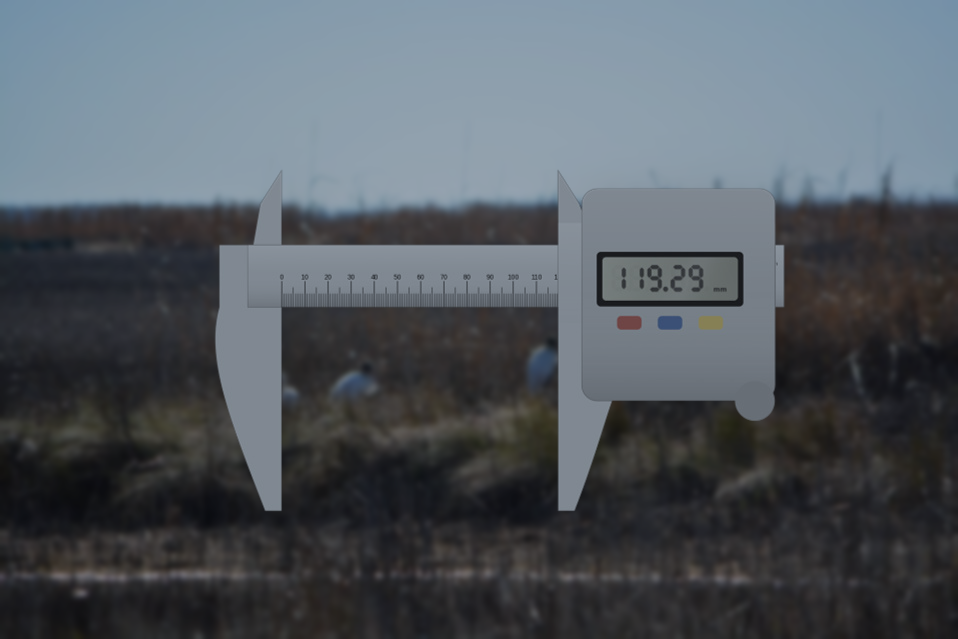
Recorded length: 119.29 mm
